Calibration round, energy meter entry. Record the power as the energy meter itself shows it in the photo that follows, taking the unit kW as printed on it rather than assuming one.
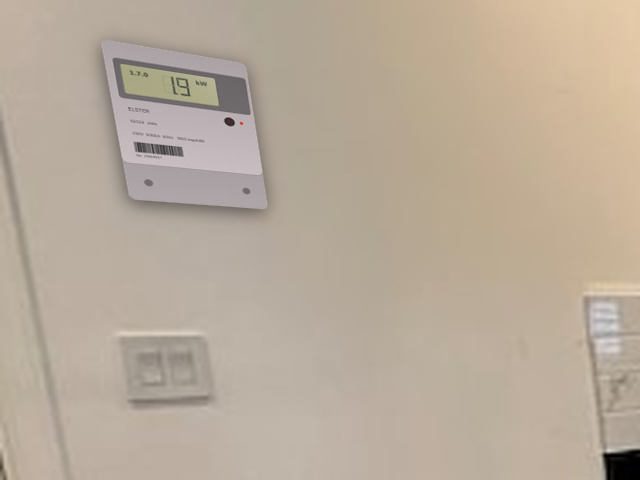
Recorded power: 1.9 kW
